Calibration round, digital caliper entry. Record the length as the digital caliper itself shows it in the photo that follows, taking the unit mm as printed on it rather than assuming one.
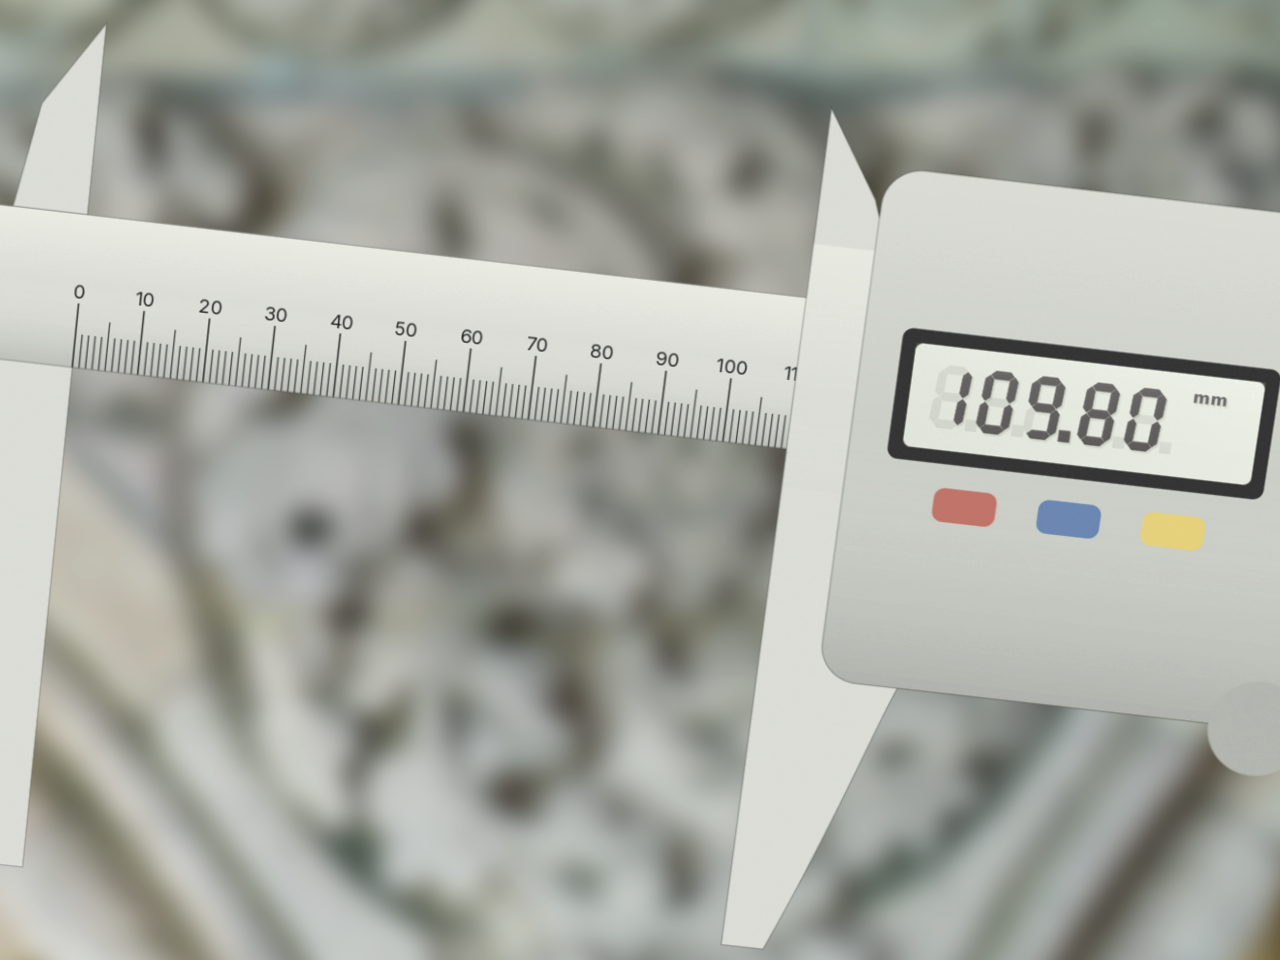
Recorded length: 109.80 mm
